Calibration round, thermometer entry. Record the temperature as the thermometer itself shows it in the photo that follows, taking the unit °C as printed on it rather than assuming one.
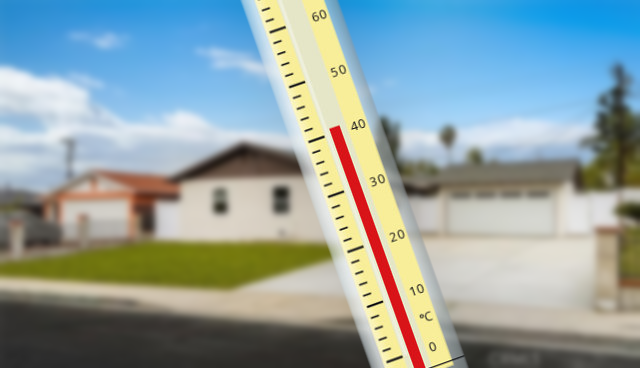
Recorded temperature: 41 °C
